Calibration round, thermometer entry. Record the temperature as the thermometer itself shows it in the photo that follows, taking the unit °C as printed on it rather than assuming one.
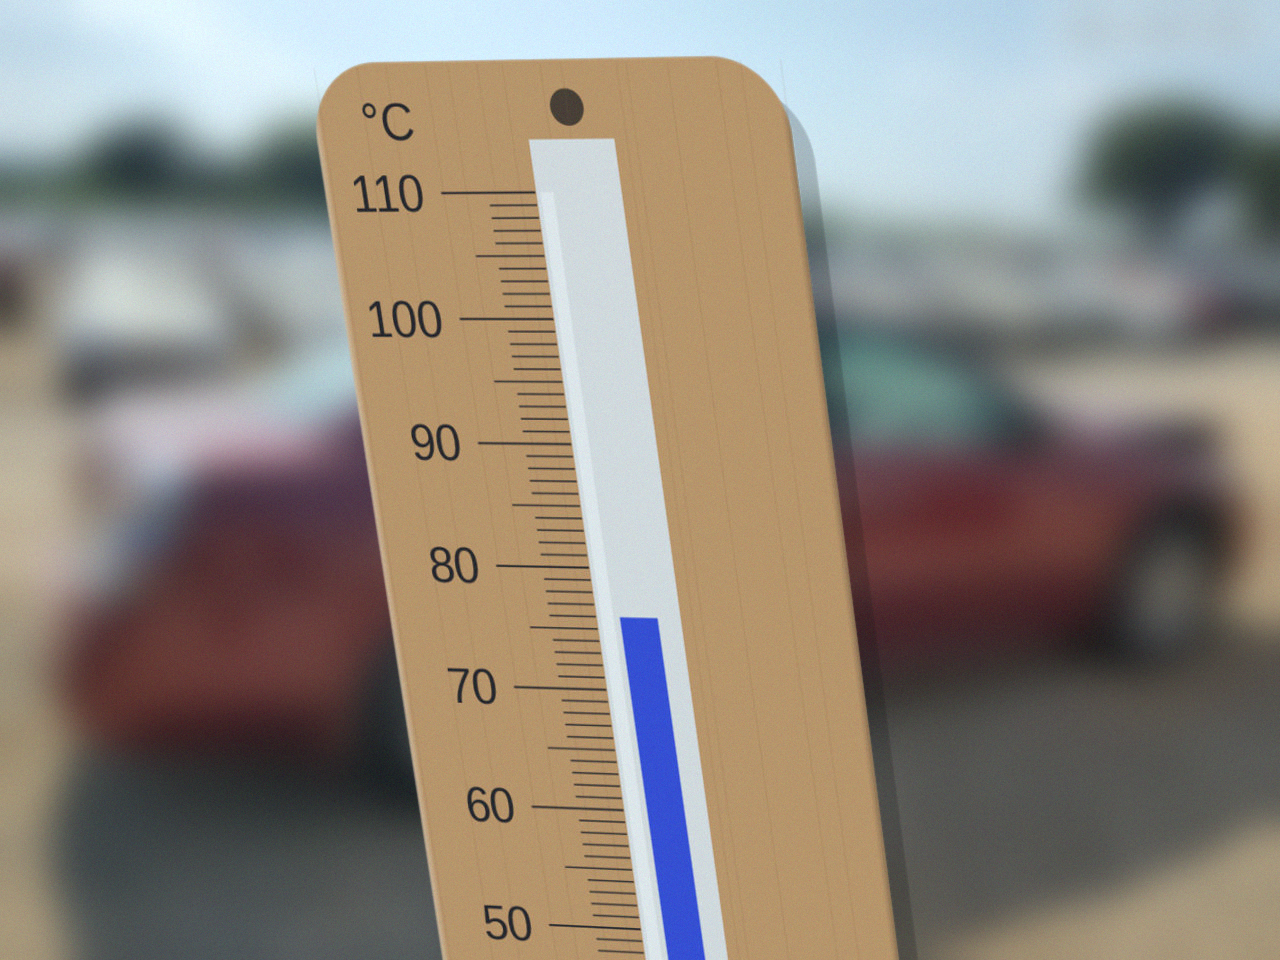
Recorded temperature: 76 °C
